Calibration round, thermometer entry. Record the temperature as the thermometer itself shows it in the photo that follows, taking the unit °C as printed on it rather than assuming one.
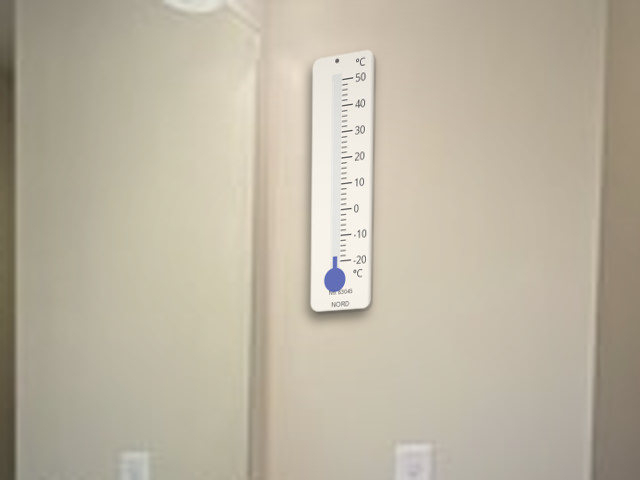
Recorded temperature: -18 °C
